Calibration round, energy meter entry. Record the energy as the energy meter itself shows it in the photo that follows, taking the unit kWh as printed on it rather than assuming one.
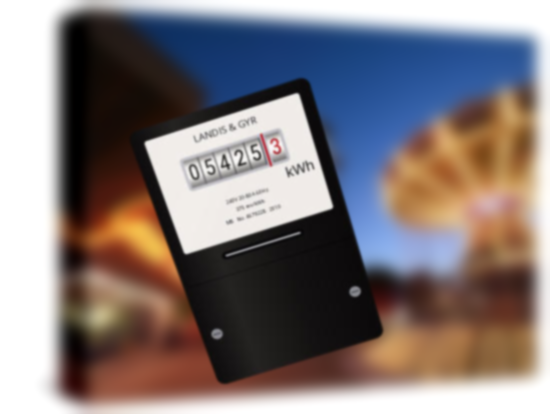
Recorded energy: 5425.3 kWh
